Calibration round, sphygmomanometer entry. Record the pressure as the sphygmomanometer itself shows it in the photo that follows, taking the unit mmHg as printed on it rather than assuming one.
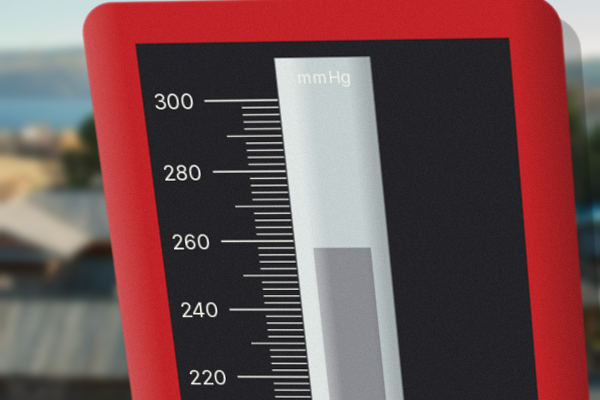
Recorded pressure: 258 mmHg
